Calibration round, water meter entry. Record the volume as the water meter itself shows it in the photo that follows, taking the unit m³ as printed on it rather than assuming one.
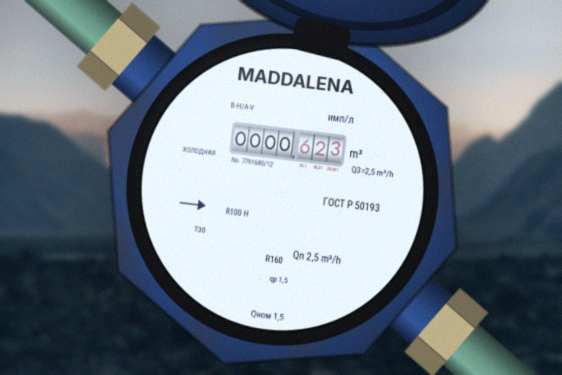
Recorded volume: 0.623 m³
